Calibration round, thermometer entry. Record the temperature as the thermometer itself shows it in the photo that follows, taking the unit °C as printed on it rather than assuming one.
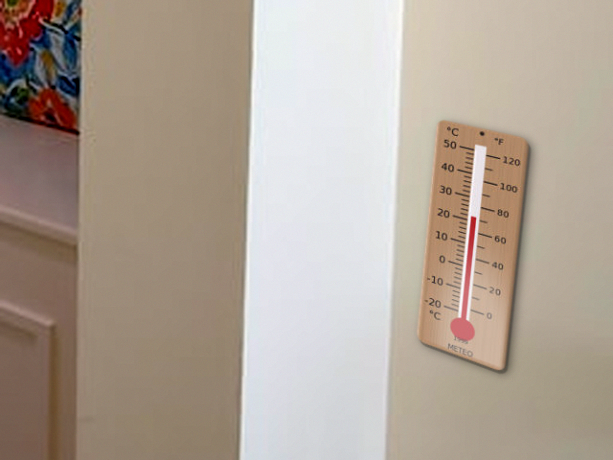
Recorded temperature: 22 °C
